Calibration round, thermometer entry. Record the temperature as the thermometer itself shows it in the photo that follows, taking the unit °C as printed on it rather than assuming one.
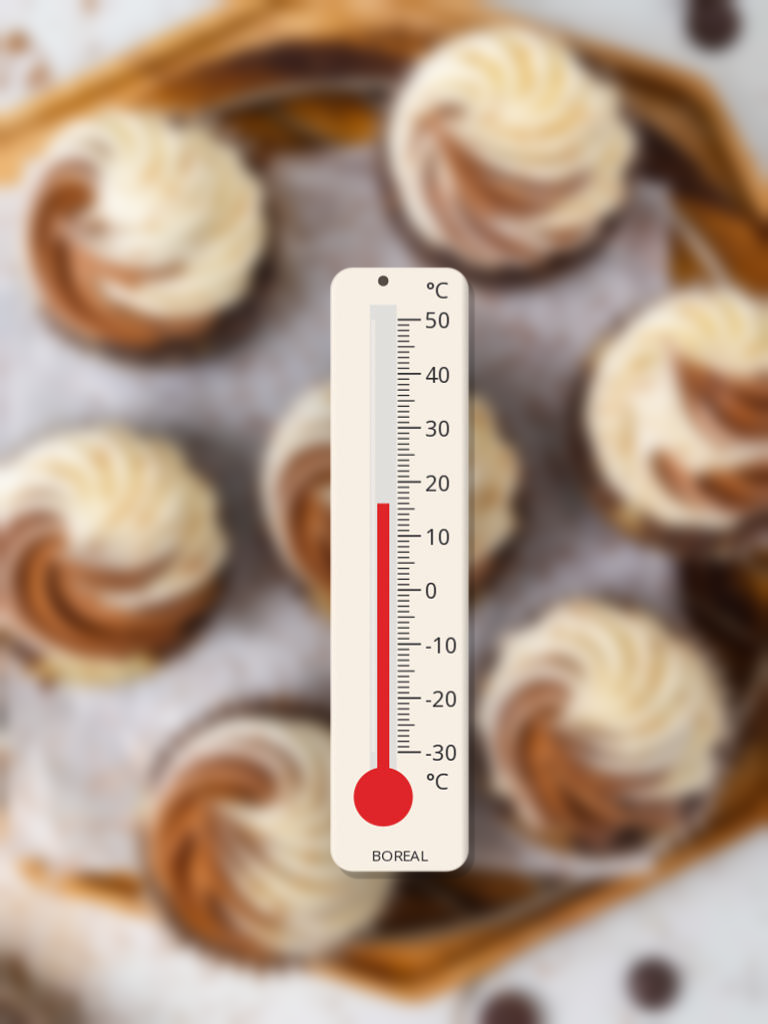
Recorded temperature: 16 °C
